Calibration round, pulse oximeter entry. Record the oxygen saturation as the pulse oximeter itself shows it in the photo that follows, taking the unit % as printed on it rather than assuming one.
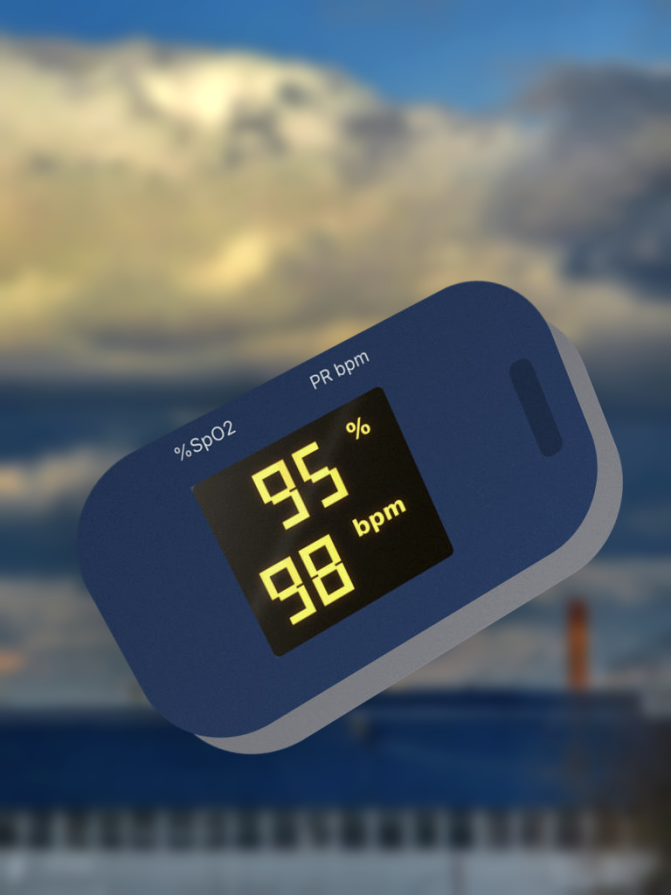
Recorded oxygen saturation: 95 %
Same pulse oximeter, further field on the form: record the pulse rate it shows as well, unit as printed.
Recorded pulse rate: 98 bpm
